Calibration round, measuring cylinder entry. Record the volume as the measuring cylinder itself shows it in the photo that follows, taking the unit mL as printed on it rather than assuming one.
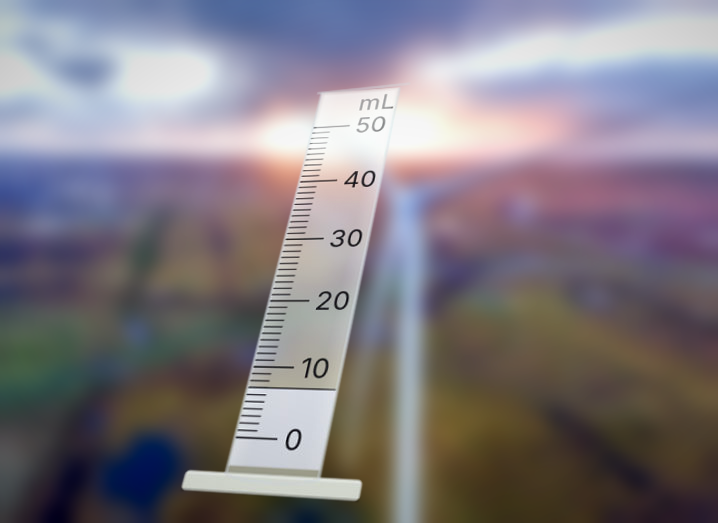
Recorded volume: 7 mL
